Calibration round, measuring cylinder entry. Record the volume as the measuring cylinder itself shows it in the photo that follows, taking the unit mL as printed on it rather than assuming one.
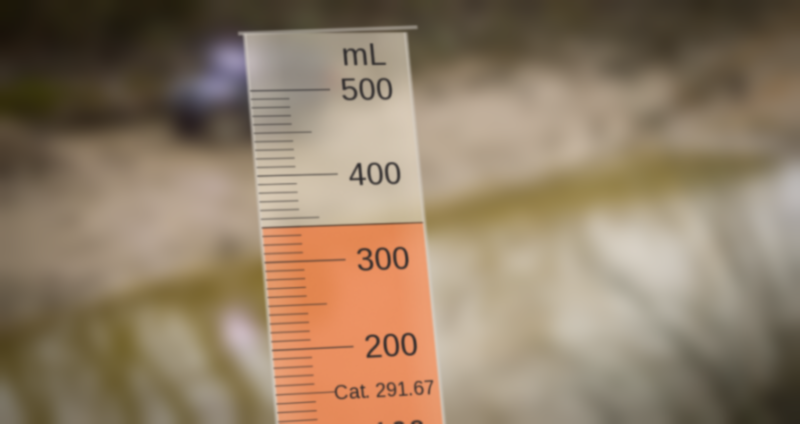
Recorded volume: 340 mL
